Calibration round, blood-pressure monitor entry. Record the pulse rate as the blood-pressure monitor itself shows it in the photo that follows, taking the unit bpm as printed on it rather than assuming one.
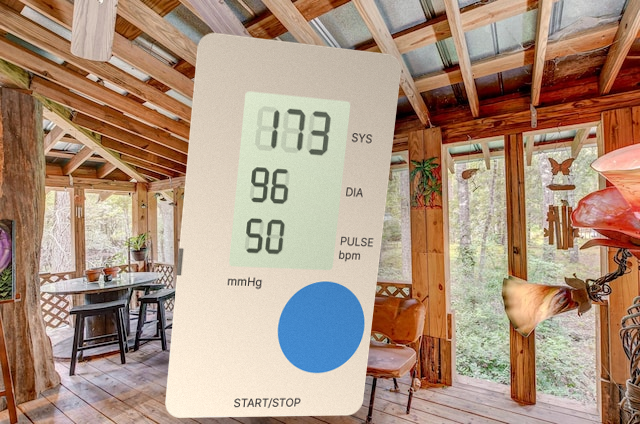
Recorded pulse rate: 50 bpm
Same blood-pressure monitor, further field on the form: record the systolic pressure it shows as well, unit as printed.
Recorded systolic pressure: 173 mmHg
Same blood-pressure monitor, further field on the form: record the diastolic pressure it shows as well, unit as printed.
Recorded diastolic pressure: 96 mmHg
